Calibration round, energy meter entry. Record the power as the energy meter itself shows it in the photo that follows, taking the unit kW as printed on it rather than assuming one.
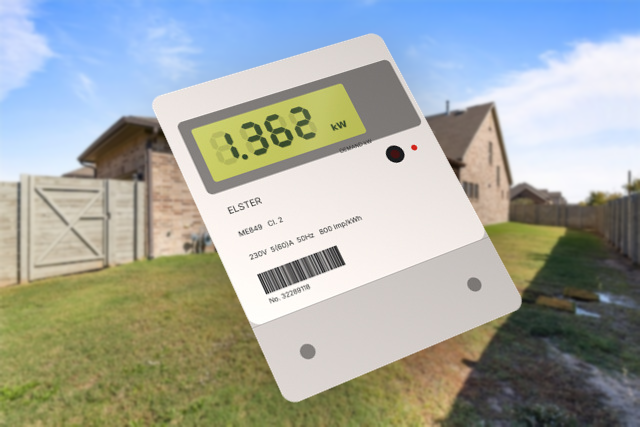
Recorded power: 1.362 kW
